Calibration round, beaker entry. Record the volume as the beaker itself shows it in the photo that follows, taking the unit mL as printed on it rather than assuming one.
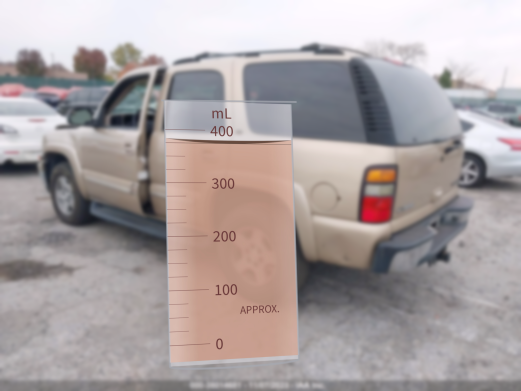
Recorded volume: 375 mL
